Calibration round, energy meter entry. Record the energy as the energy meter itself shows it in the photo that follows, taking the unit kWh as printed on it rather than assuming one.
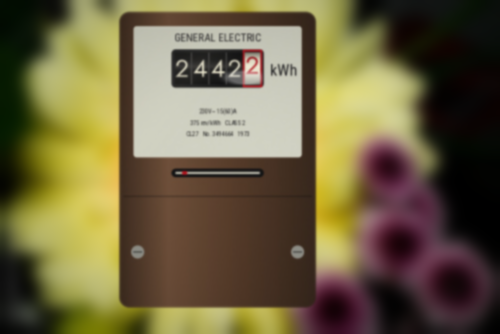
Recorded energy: 2442.2 kWh
